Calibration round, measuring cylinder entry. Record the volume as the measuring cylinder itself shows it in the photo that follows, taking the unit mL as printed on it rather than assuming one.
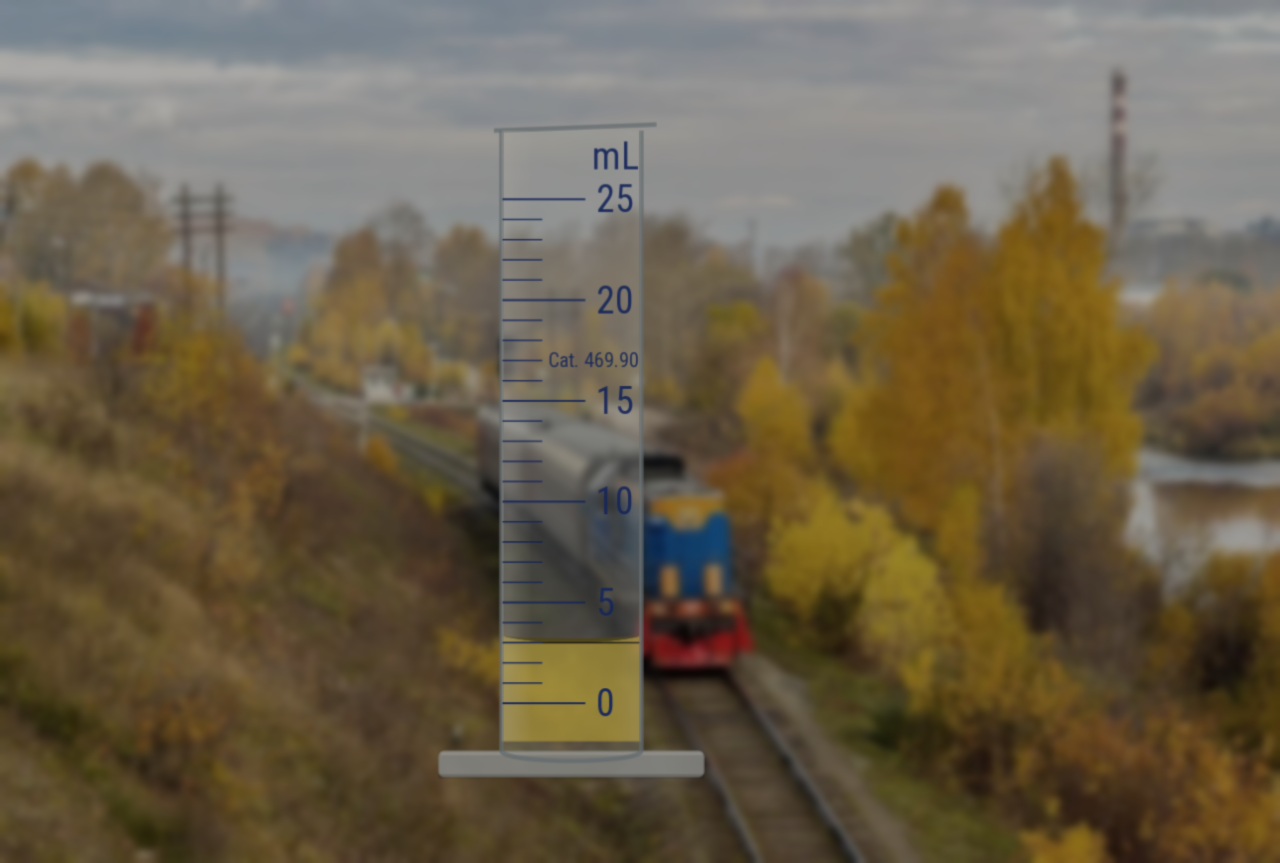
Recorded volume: 3 mL
